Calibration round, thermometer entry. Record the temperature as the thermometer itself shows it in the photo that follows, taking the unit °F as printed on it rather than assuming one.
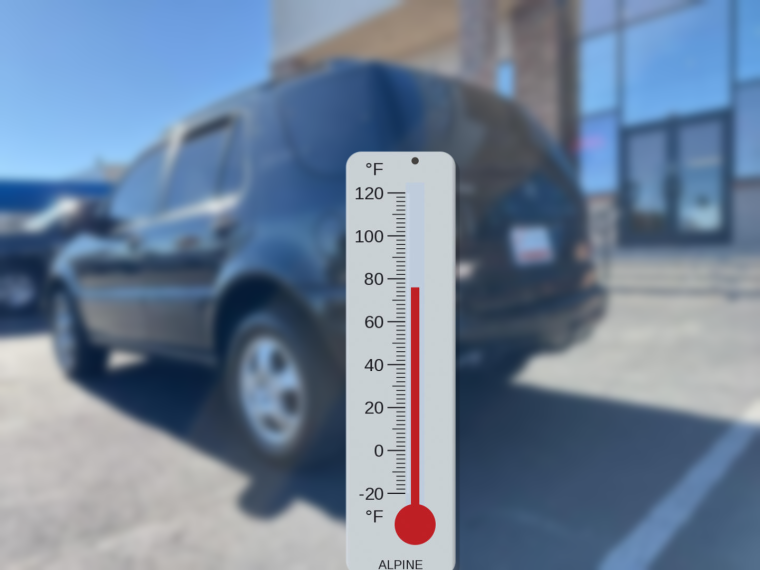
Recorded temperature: 76 °F
